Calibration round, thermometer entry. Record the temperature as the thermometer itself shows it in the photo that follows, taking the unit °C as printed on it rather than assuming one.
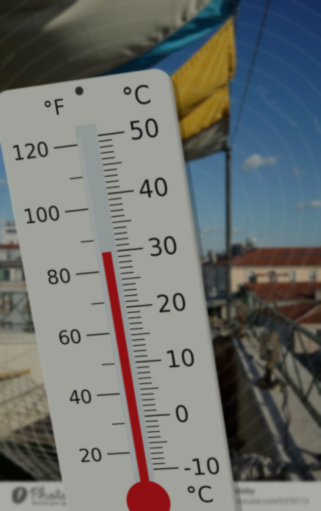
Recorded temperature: 30 °C
